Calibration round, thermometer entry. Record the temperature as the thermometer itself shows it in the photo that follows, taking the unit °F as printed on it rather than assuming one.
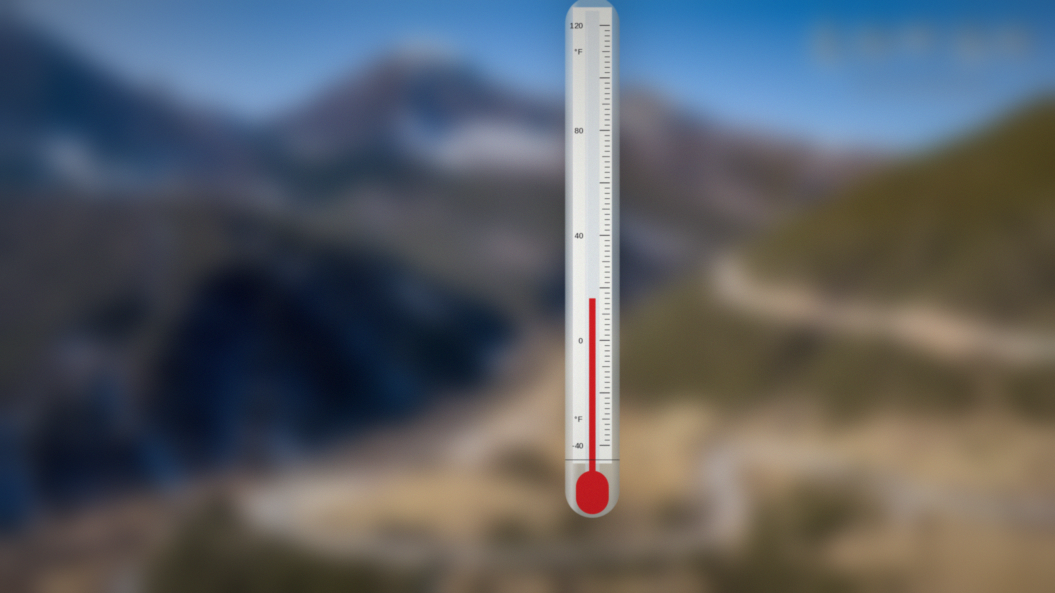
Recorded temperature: 16 °F
